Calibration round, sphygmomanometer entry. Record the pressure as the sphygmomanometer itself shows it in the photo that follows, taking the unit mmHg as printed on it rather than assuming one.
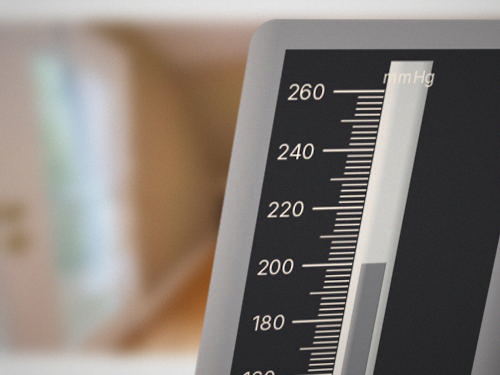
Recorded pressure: 200 mmHg
